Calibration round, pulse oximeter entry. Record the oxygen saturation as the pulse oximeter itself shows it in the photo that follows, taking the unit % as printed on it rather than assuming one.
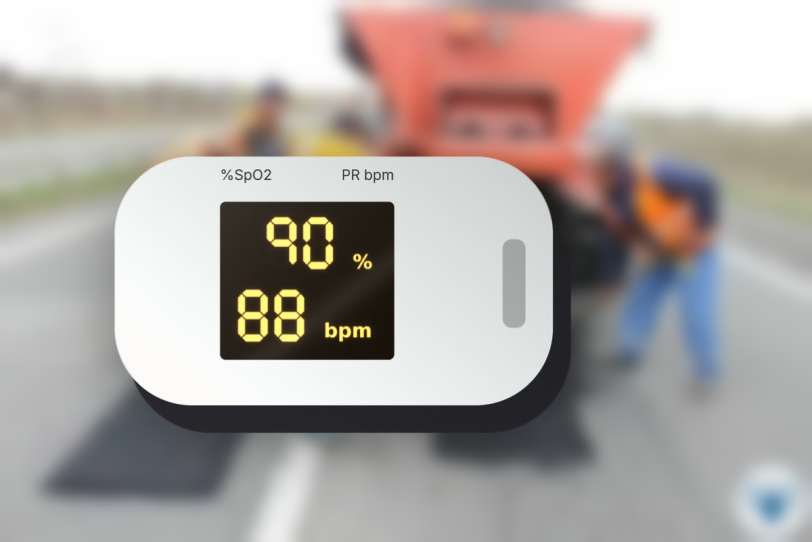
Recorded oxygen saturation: 90 %
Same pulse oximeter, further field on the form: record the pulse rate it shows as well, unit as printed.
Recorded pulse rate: 88 bpm
